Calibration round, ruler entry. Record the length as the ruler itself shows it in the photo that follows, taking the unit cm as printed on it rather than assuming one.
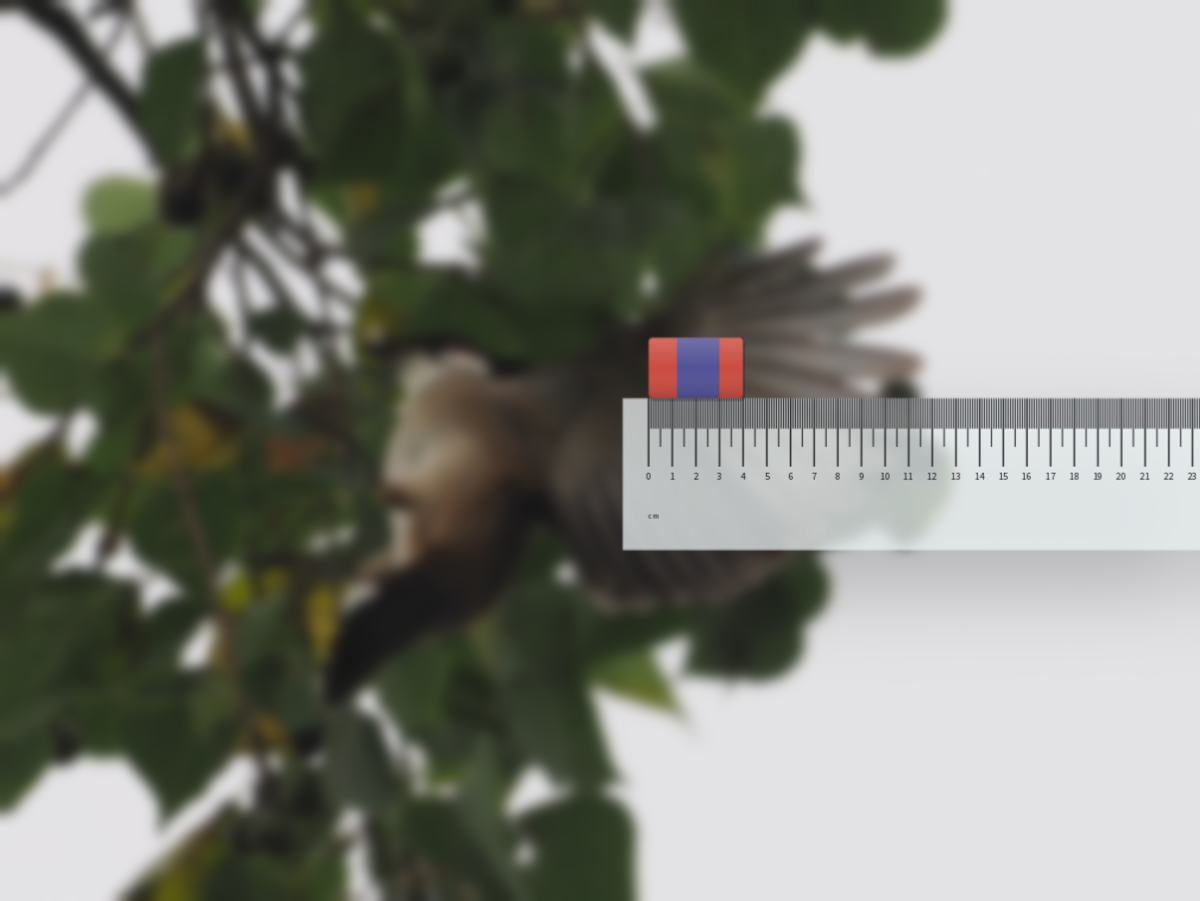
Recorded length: 4 cm
